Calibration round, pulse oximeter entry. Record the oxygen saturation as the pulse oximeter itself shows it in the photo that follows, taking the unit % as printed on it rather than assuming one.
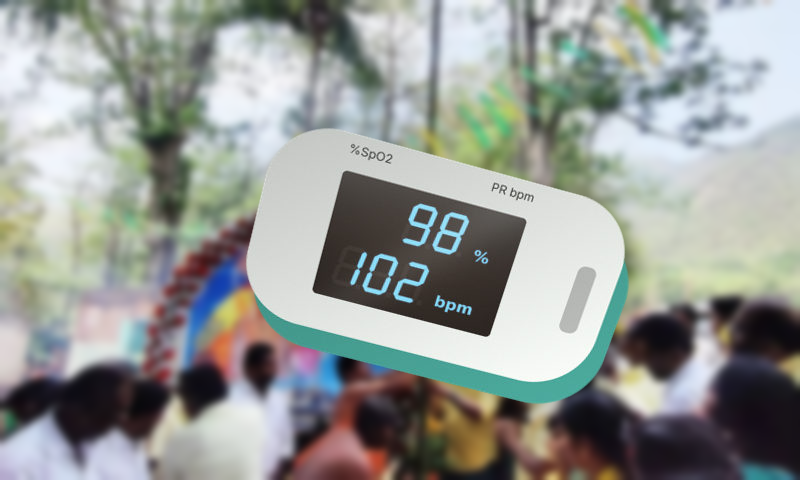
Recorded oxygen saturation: 98 %
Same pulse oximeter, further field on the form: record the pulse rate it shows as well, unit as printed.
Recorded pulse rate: 102 bpm
